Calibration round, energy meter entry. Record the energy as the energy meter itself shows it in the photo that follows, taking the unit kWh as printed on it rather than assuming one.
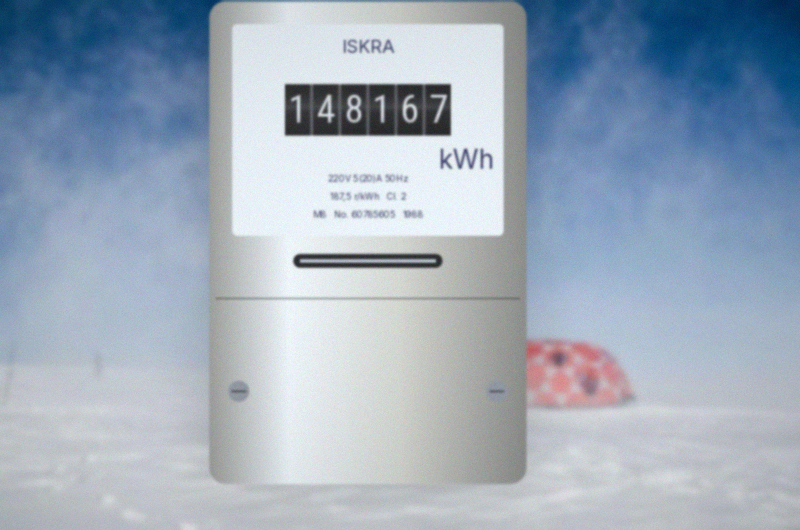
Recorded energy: 148167 kWh
